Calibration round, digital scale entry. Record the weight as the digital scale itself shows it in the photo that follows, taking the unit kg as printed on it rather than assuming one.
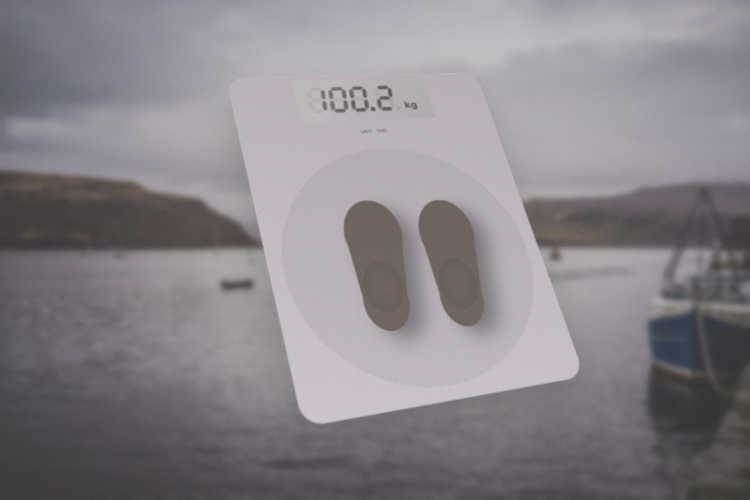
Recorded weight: 100.2 kg
